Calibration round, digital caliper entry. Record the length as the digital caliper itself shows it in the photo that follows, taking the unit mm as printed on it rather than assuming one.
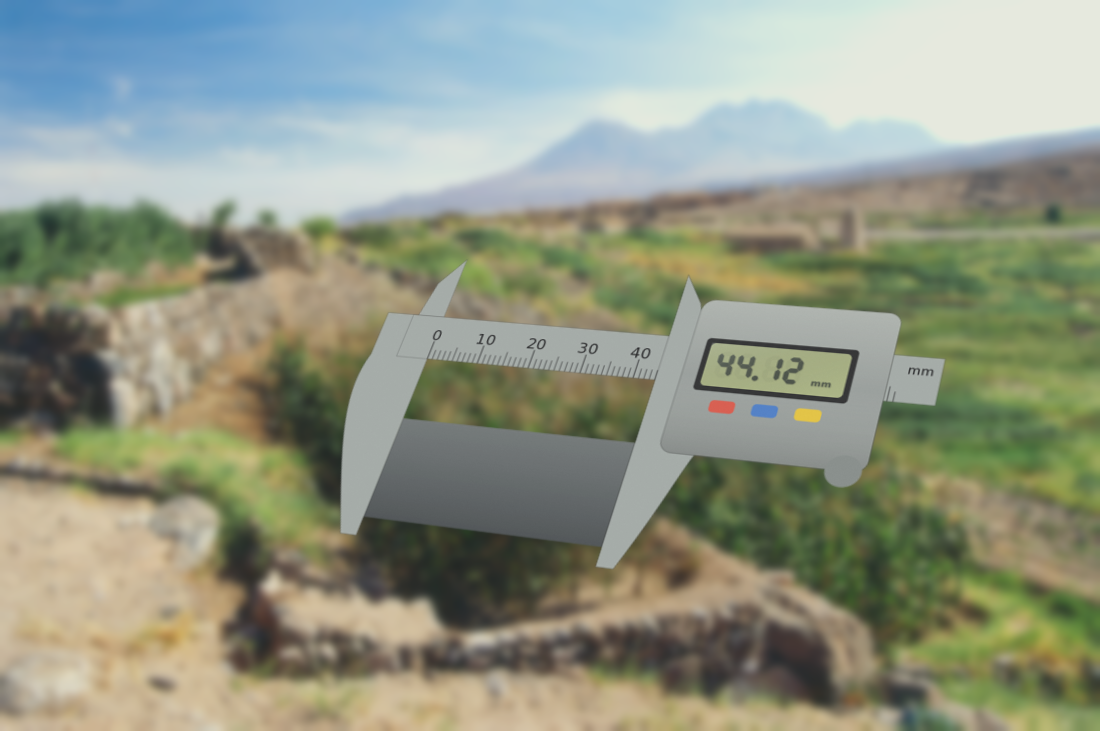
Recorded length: 44.12 mm
